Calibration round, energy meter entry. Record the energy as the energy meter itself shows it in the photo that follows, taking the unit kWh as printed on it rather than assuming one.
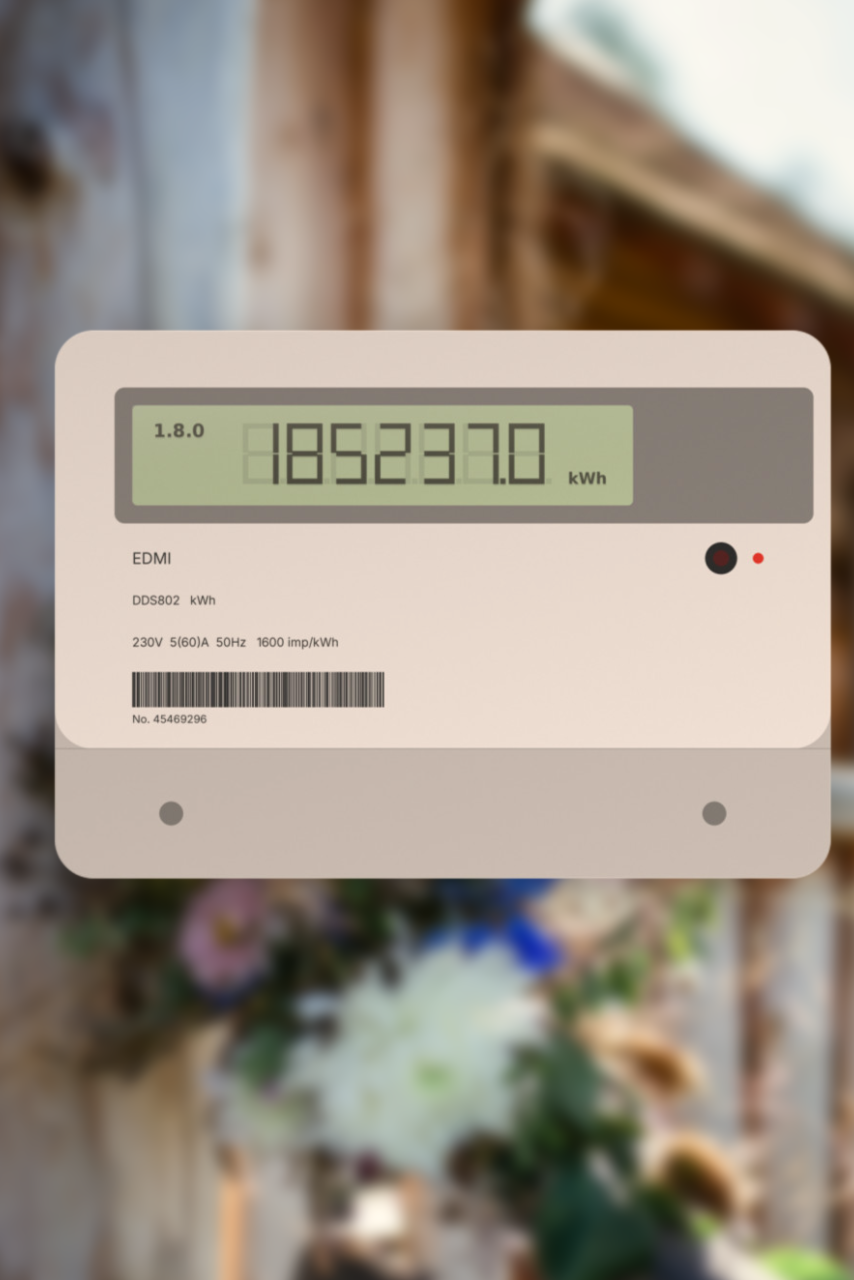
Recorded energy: 185237.0 kWh
